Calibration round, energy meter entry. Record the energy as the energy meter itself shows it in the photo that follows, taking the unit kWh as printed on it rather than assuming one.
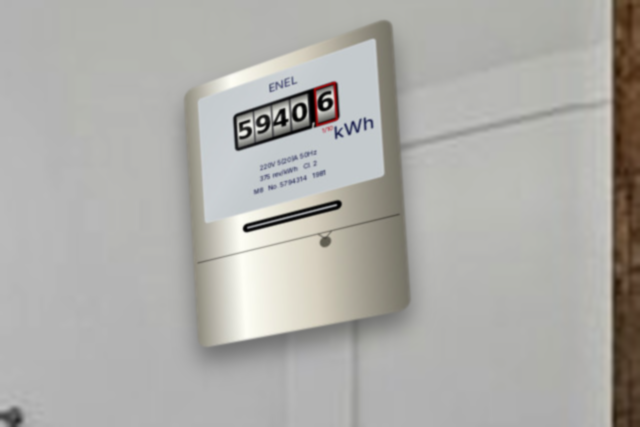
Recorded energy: 5940.6 kWh
